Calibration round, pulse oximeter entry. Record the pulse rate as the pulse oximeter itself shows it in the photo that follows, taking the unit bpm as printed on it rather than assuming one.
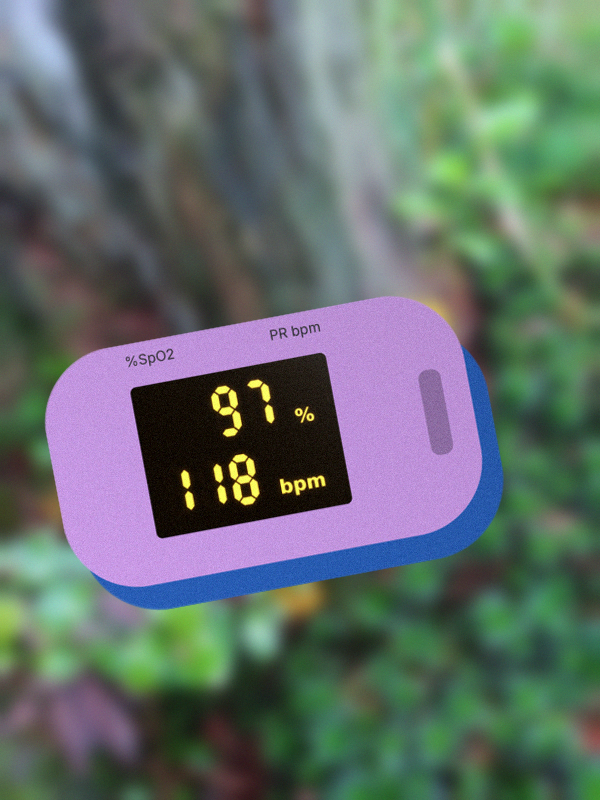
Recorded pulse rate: 118 bpm
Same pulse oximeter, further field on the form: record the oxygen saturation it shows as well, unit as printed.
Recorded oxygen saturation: 97 %
